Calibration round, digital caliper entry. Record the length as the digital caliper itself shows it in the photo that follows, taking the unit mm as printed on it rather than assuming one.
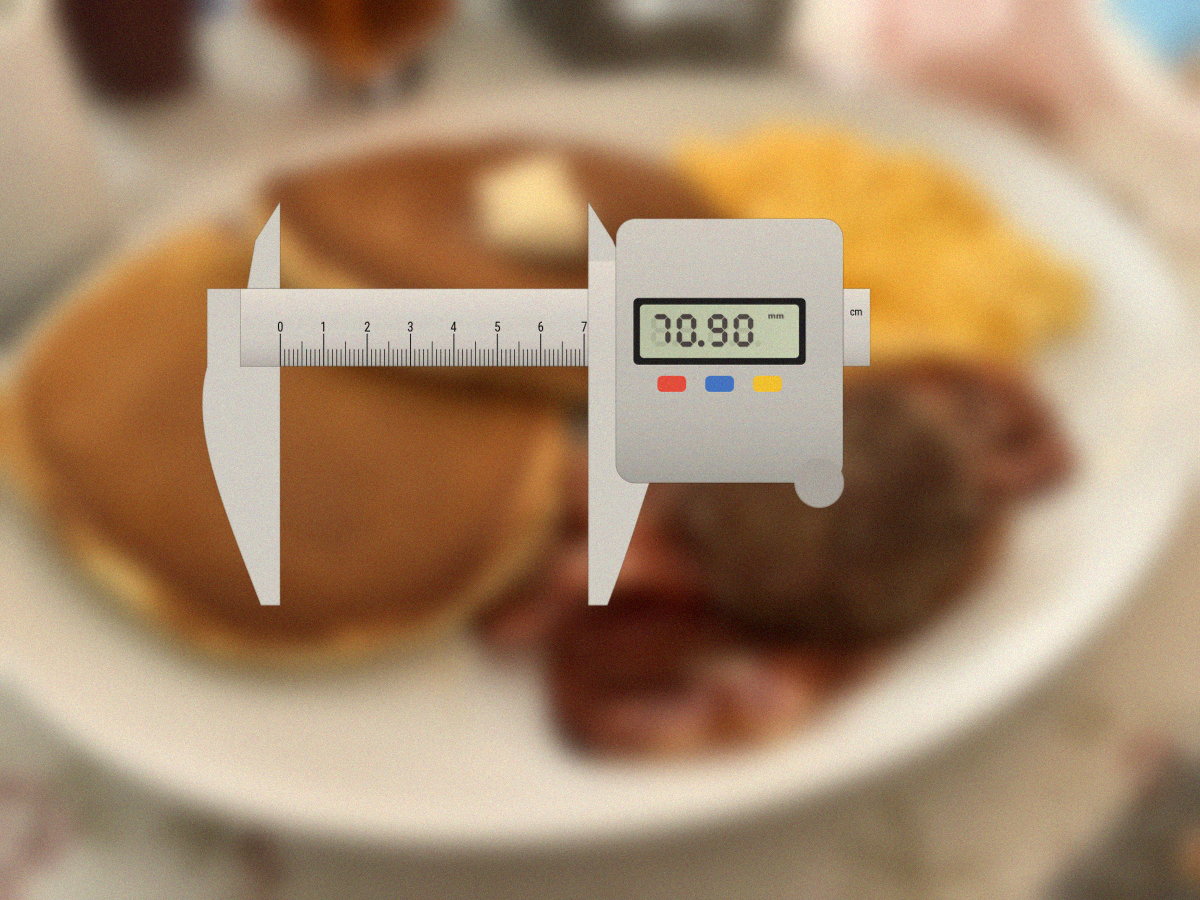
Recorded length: 70.90 mm
